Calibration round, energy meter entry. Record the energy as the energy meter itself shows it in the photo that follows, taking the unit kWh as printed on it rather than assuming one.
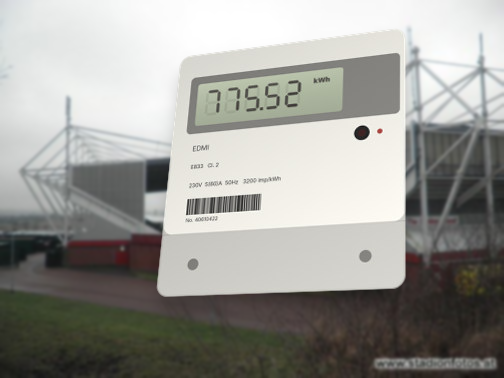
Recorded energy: 775.52 kWh
